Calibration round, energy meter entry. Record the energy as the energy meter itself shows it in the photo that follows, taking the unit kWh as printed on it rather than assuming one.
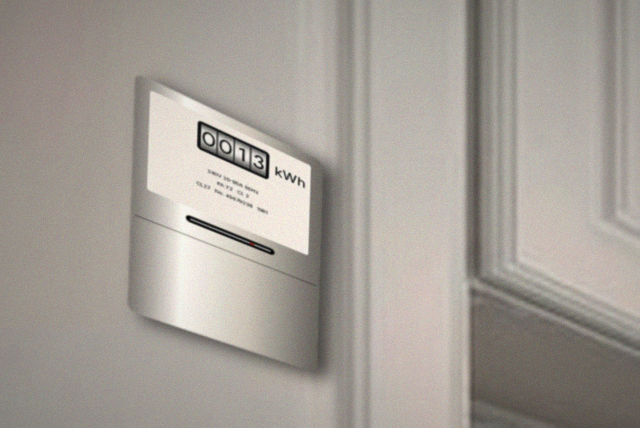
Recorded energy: 13 kWh
